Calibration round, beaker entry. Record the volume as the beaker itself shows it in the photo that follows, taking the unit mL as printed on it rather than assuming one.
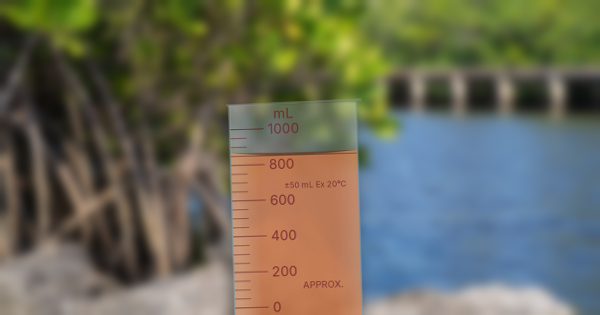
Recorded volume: 850 mL
